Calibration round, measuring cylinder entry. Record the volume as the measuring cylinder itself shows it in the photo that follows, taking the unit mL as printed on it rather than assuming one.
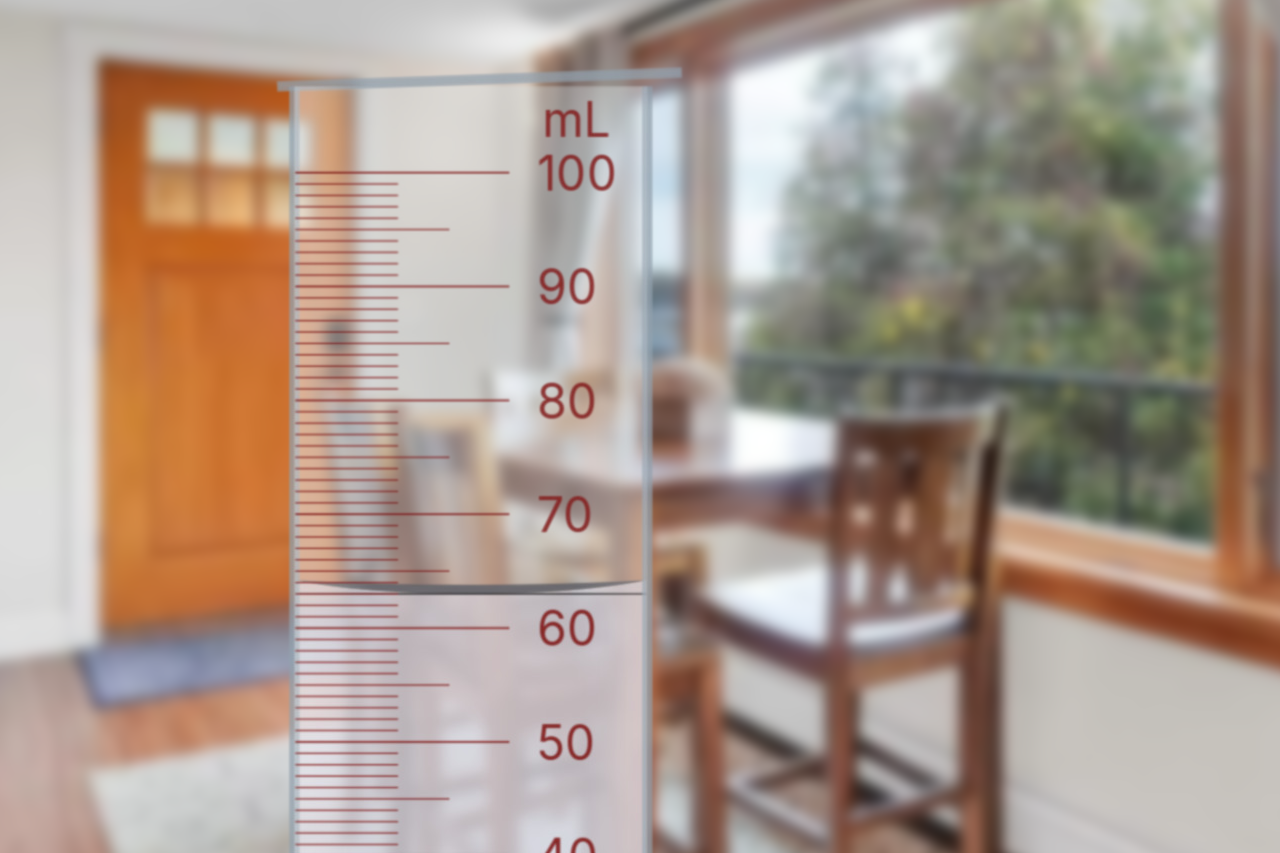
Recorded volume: 63 mL
